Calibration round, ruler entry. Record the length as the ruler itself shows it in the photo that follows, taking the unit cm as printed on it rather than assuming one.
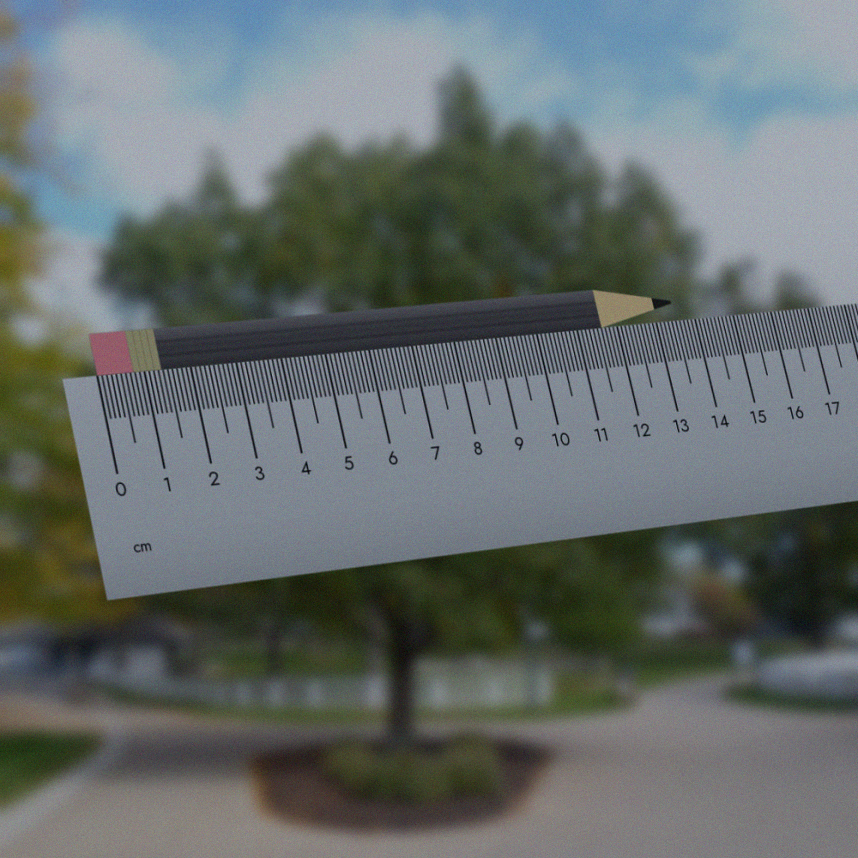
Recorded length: 13.5 cm
